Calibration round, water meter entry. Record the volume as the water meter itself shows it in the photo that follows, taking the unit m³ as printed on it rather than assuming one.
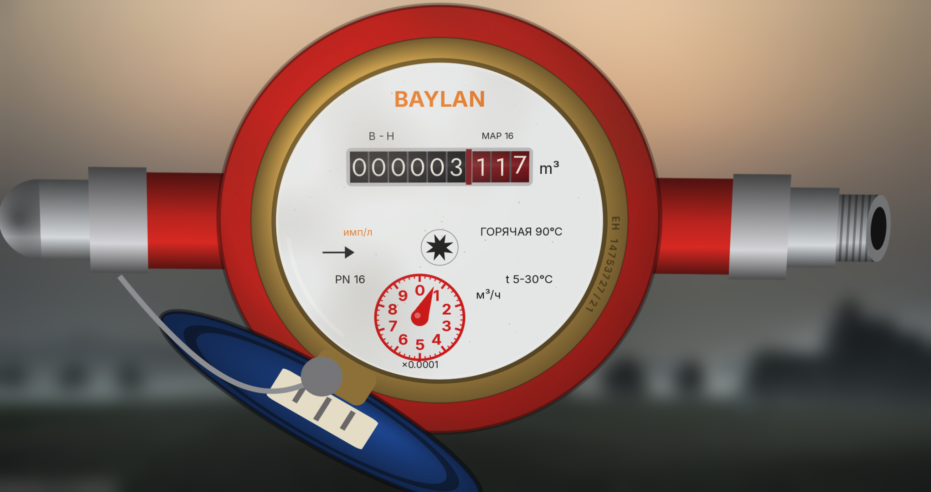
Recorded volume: 3.1170 m³
